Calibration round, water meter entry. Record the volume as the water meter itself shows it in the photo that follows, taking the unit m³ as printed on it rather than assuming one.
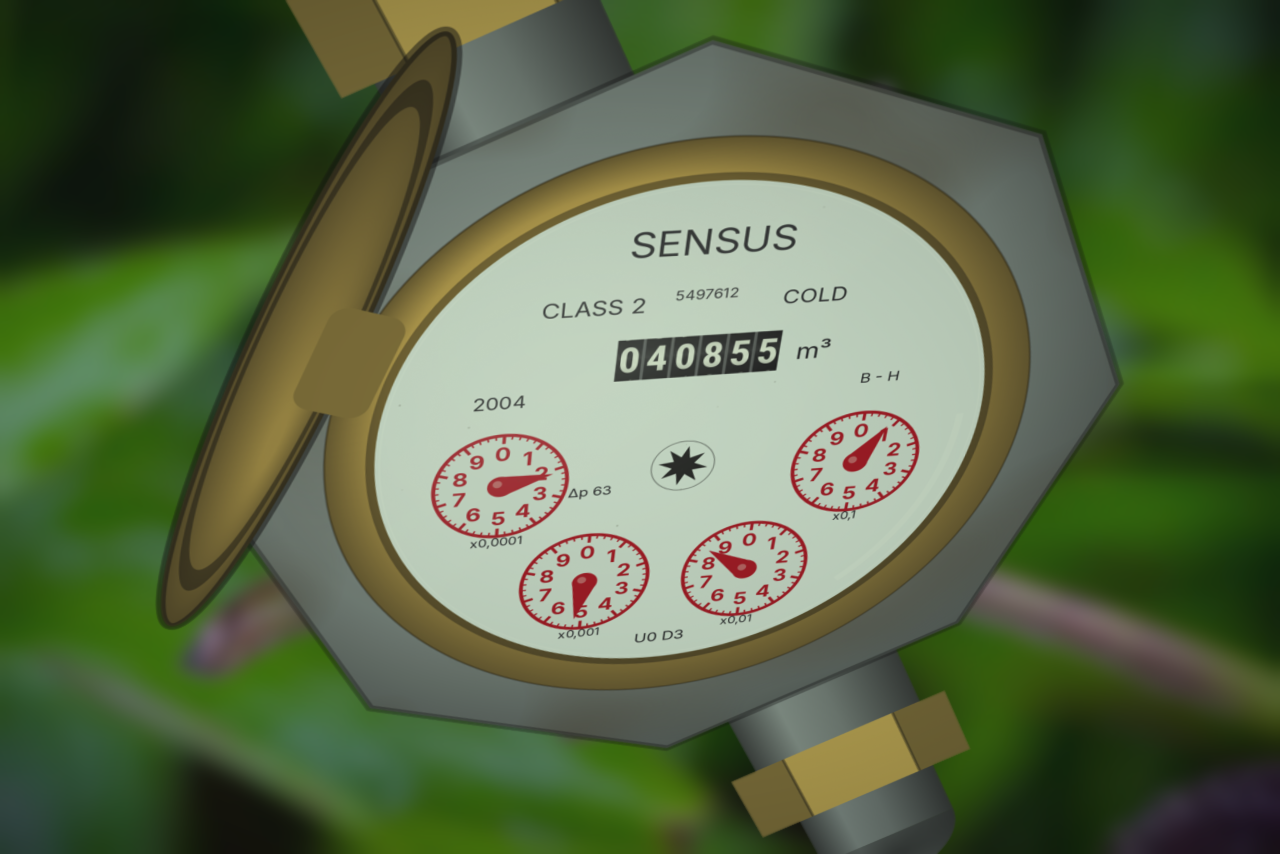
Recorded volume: 40855.0852 m³
